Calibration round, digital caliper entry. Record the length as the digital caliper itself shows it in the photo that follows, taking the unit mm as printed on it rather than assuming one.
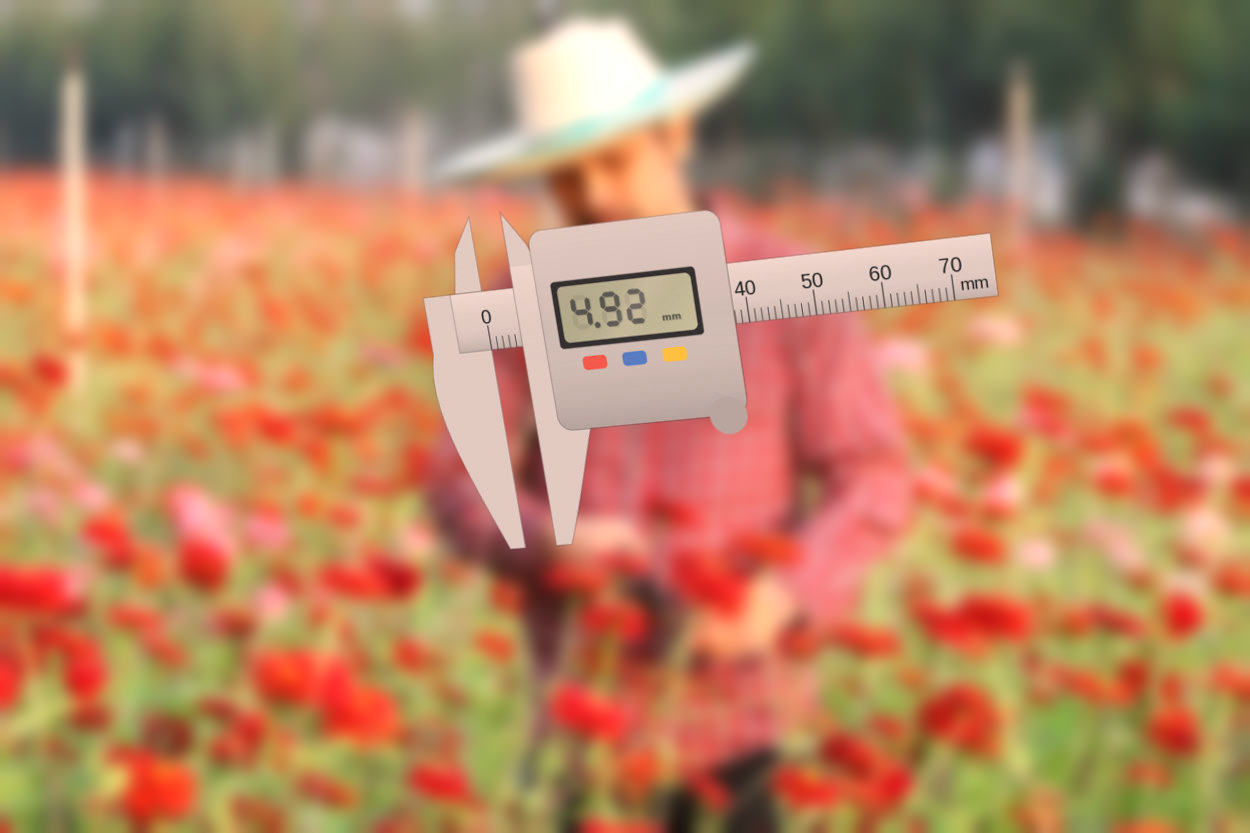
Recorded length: 4.92 mm
